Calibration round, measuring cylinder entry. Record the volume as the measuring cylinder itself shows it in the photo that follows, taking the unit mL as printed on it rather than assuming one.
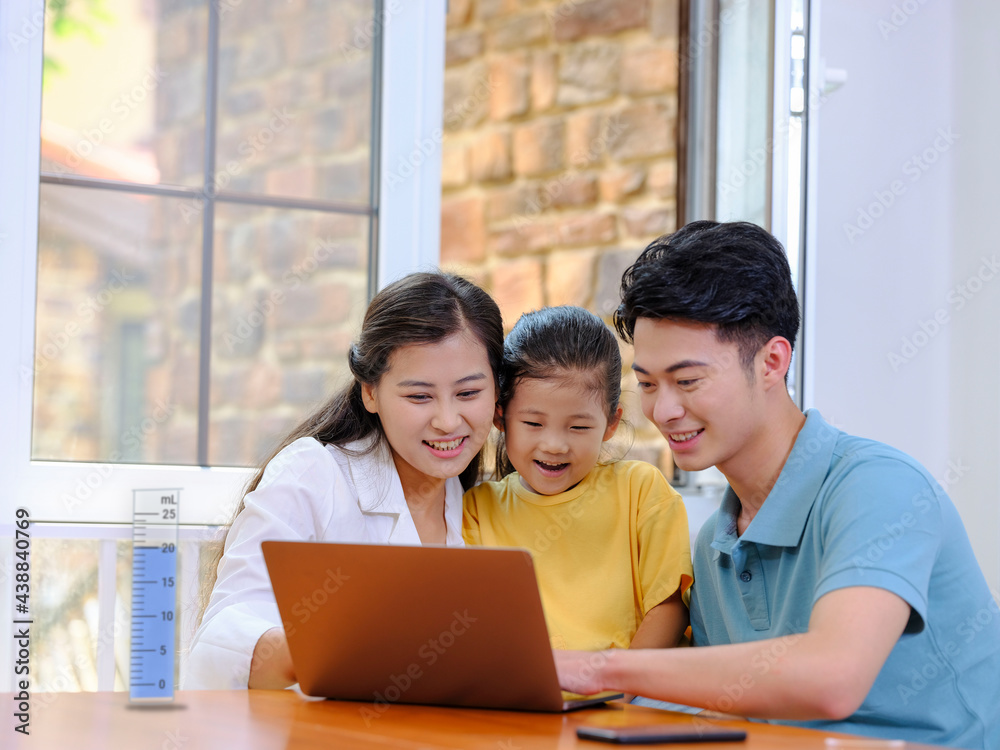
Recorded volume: 20 mL
